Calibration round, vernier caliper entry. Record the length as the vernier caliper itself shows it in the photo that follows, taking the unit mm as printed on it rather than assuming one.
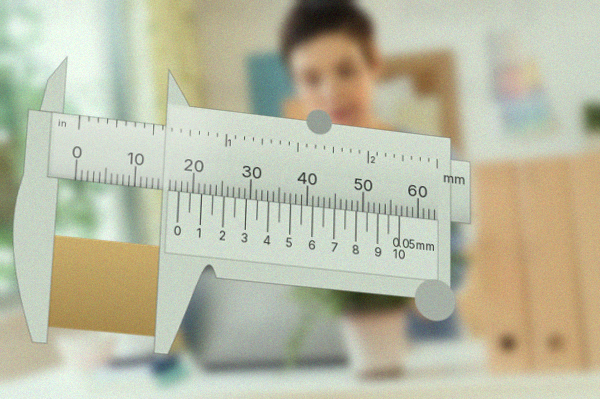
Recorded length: 17.6 mm
